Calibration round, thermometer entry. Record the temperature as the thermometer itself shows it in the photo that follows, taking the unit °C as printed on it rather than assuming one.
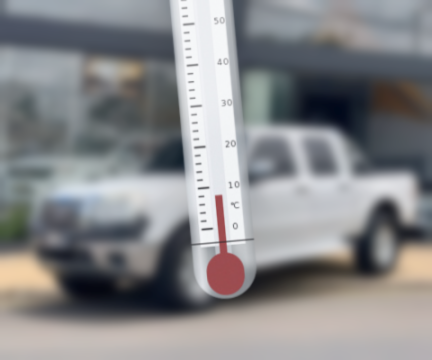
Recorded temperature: 8 °C
